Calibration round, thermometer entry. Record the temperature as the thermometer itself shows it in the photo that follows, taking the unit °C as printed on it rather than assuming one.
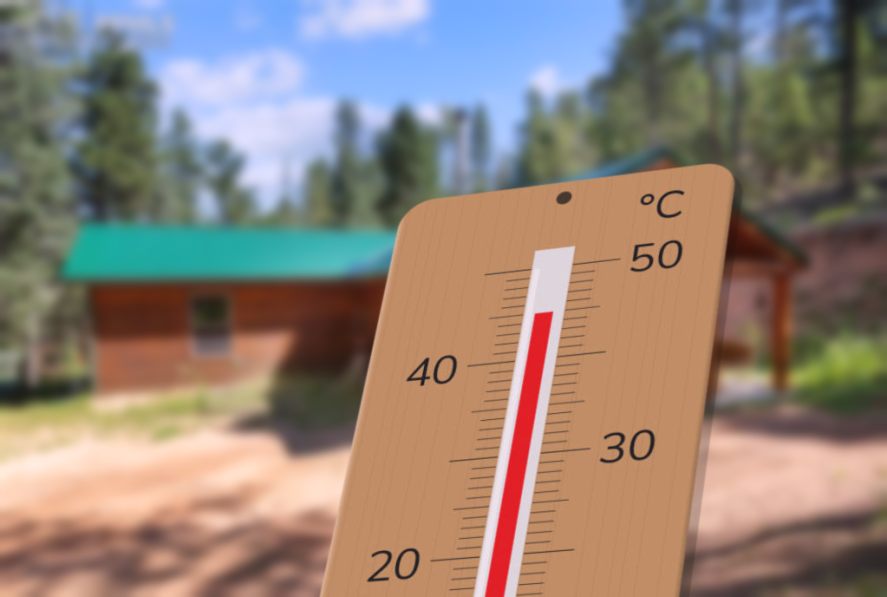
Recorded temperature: 45 °C
